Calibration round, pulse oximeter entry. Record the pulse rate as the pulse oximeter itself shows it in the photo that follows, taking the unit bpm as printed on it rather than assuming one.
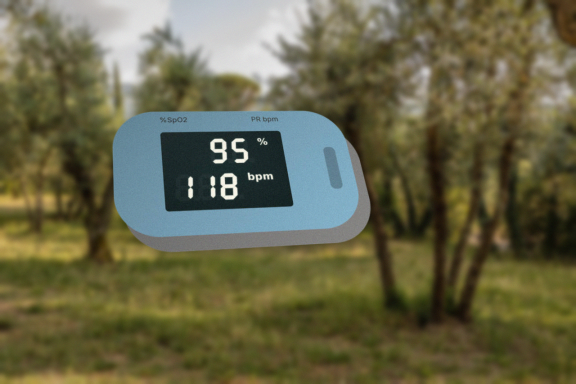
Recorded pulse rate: 118 bpm
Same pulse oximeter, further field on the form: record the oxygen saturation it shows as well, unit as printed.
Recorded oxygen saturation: 95 %
